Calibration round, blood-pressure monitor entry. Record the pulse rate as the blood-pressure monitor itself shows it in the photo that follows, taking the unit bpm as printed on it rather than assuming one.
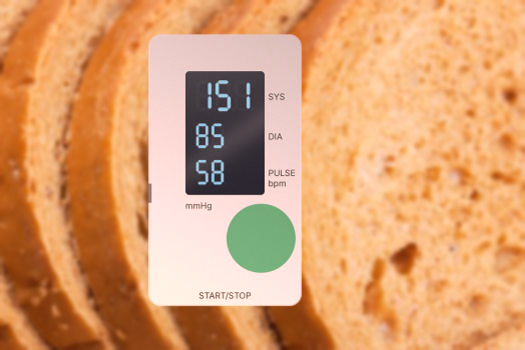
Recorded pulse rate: 58 bpm
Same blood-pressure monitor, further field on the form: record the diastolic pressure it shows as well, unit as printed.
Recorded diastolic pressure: 85 mmHg
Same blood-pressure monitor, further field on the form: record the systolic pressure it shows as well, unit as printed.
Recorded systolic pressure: 151 mmHg
